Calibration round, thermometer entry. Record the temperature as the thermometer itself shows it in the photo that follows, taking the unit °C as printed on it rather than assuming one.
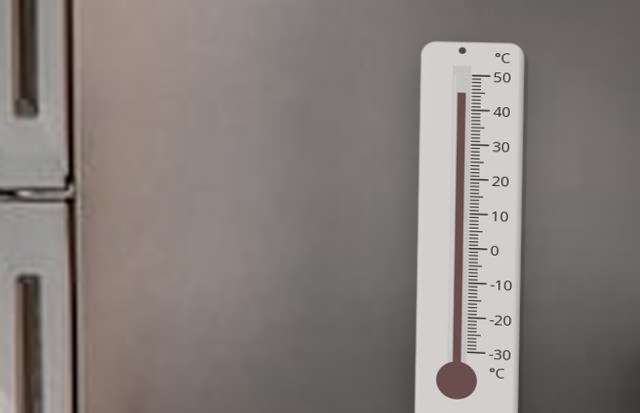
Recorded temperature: 45 °C
